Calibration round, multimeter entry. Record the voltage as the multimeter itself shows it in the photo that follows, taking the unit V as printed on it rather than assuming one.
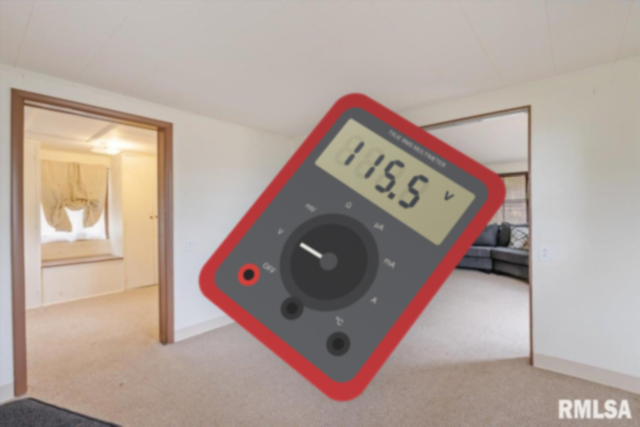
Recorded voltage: 115.5 V
